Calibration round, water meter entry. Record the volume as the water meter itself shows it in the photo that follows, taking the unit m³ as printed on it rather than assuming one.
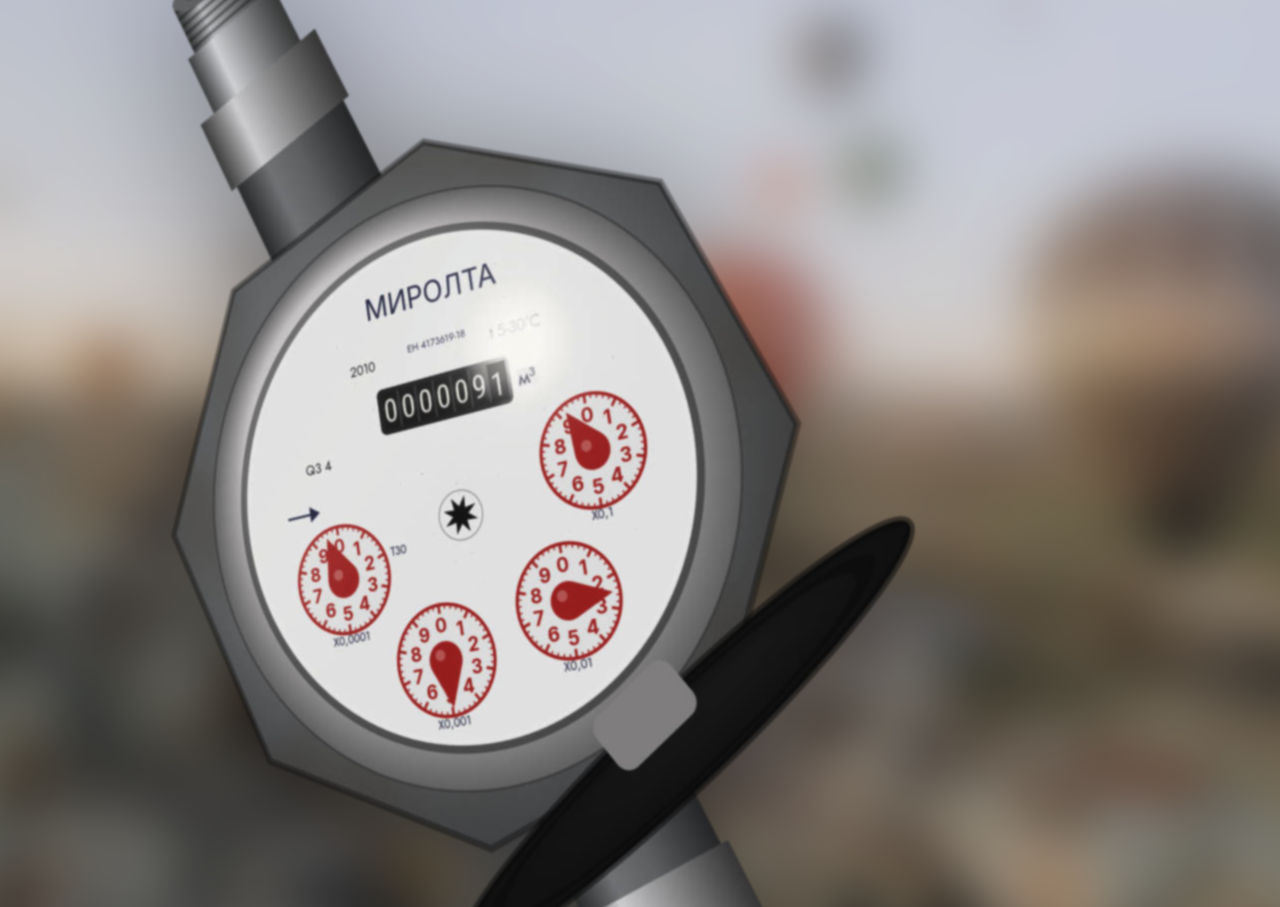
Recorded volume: 90.9249 m³
